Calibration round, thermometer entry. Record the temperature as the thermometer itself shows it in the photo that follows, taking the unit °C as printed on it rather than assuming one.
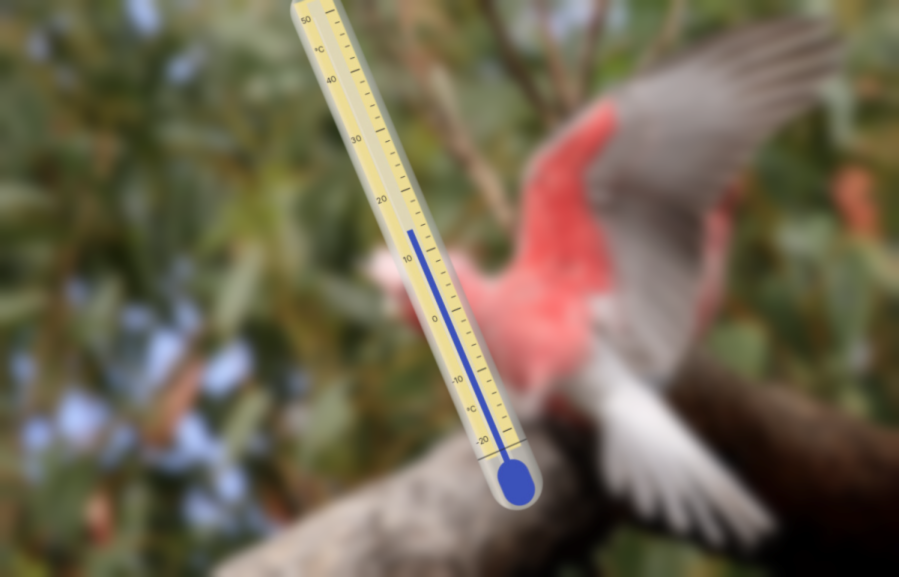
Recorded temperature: 14 °C
